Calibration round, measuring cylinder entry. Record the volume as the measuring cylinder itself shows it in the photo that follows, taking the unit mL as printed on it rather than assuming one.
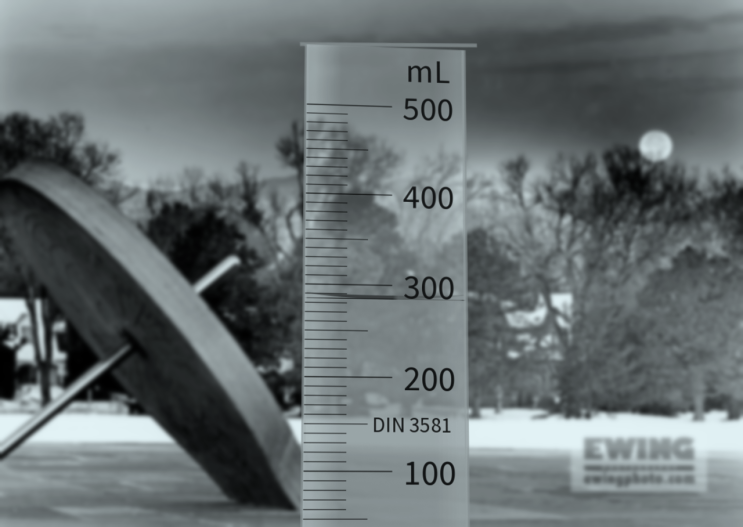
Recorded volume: 285 mL
